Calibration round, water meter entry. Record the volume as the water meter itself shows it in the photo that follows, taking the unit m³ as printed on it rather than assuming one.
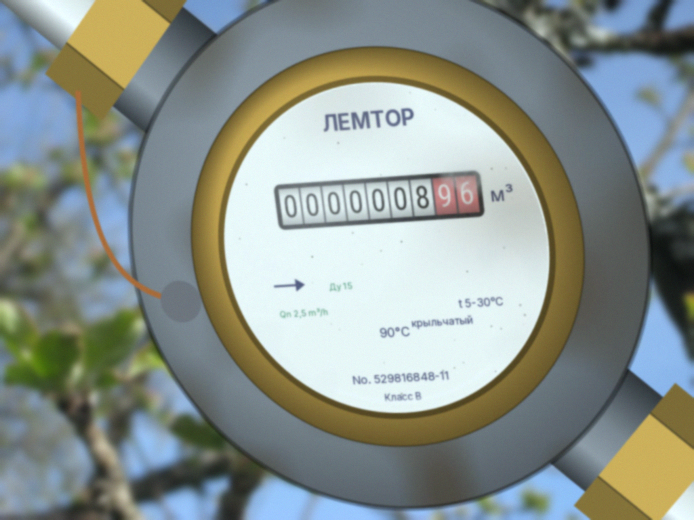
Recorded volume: 8.96 m³
